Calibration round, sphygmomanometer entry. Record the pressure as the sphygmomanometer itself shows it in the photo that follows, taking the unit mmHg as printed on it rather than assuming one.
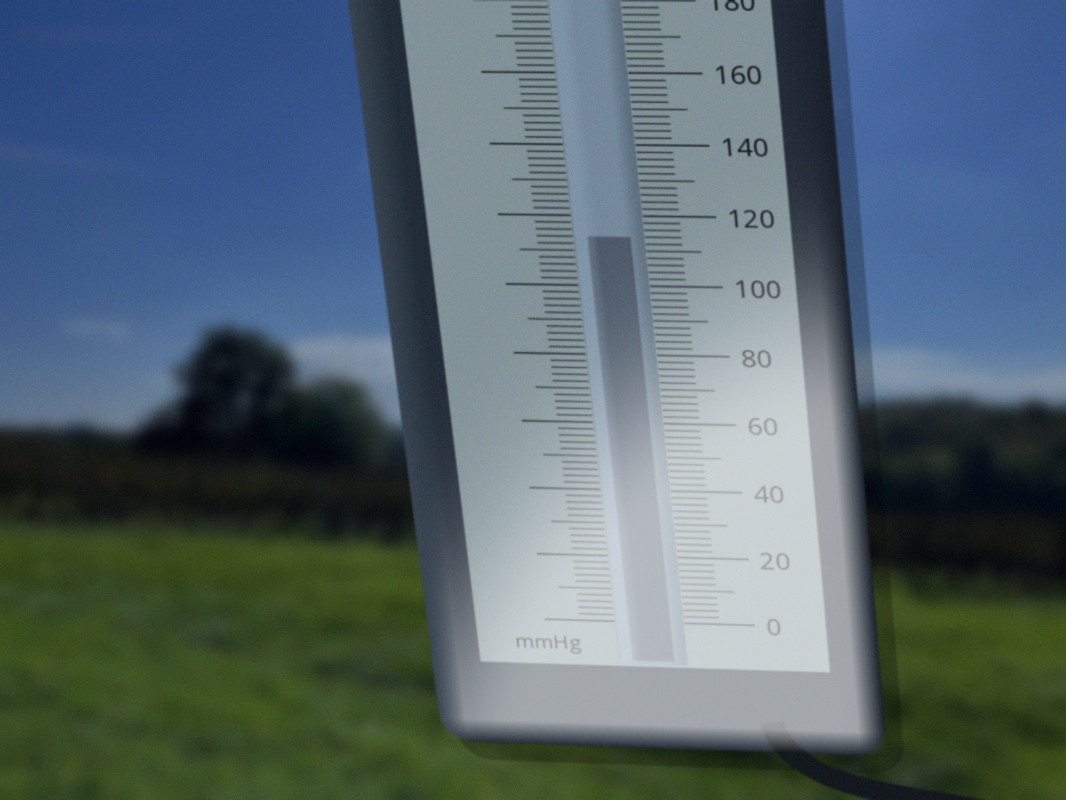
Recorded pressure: 114 mmHg
